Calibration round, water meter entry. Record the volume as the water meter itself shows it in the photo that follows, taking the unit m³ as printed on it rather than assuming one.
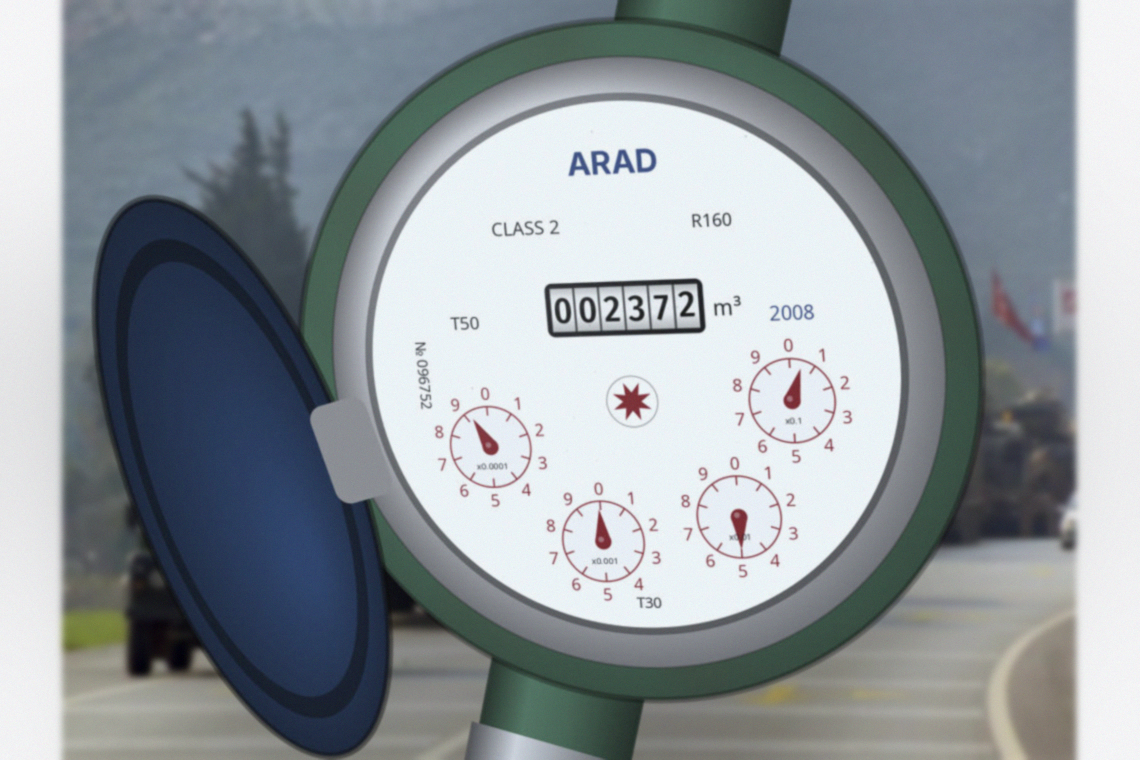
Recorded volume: 2372.0499 m³
